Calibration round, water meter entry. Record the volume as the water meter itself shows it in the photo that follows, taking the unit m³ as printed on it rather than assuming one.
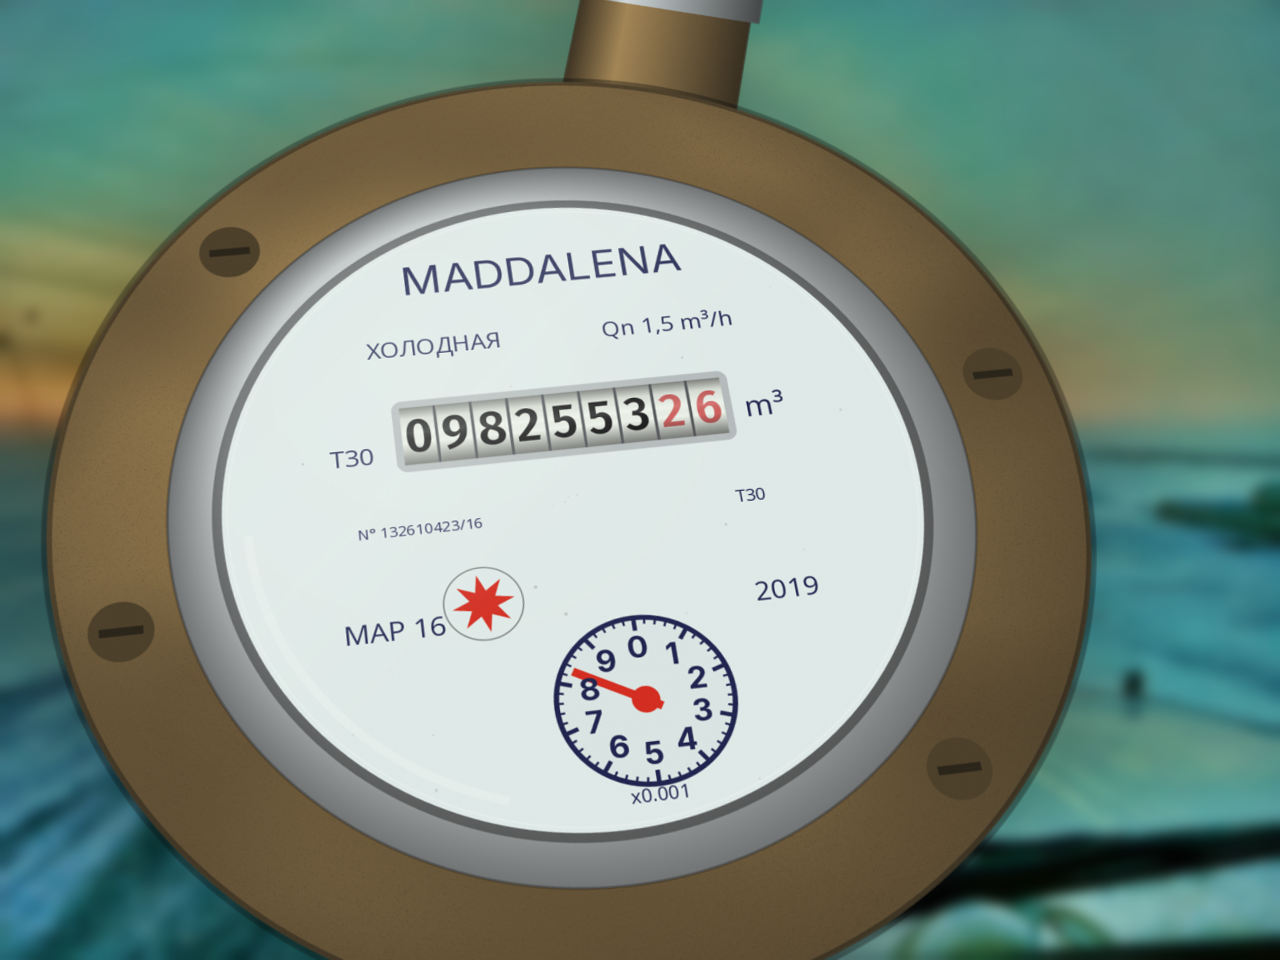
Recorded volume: 982553.268 m³
